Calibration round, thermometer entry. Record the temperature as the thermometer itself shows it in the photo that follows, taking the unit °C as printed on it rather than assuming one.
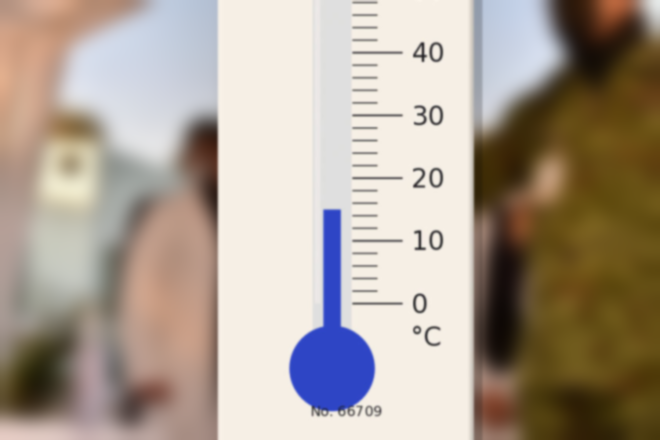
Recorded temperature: 15 °C
